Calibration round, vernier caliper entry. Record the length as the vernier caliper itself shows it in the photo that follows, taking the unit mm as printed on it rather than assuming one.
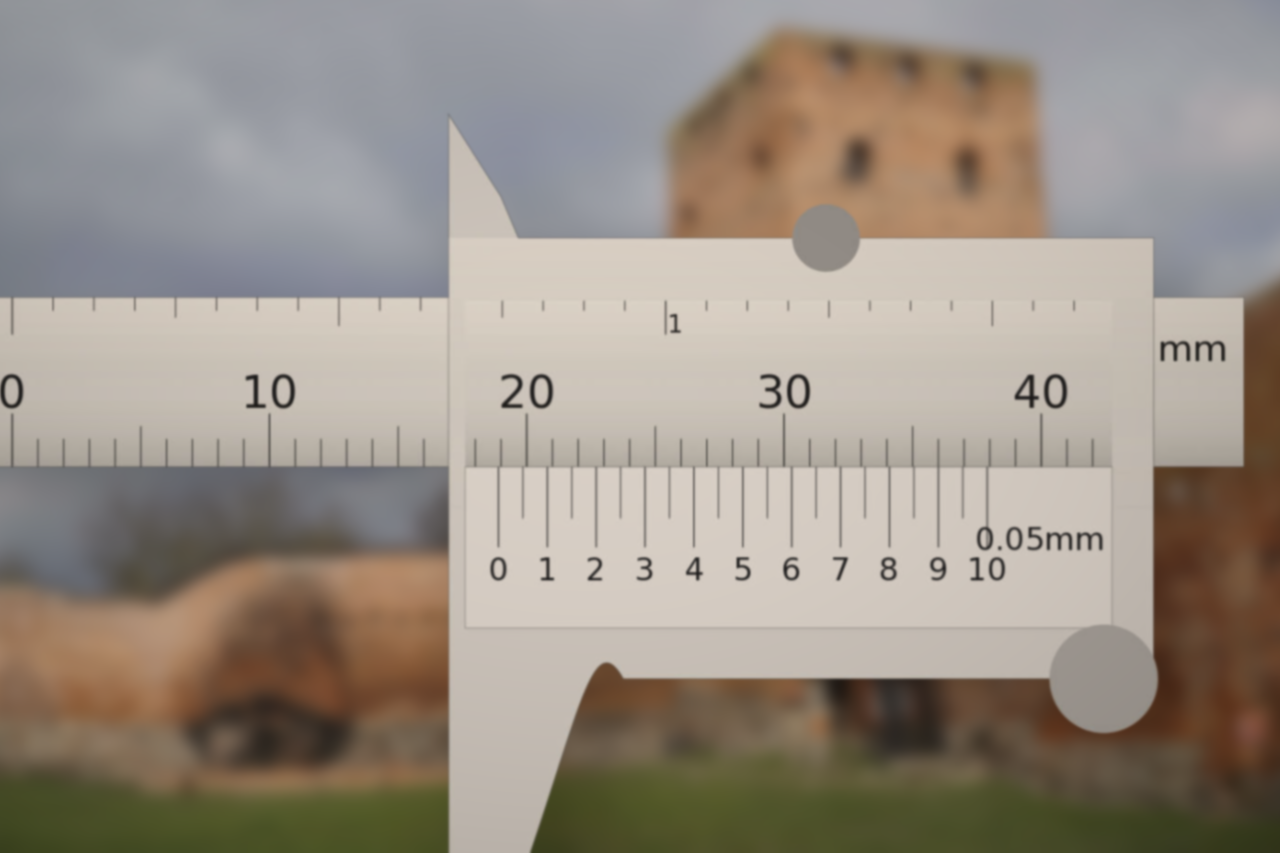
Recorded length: 18.9 mm
